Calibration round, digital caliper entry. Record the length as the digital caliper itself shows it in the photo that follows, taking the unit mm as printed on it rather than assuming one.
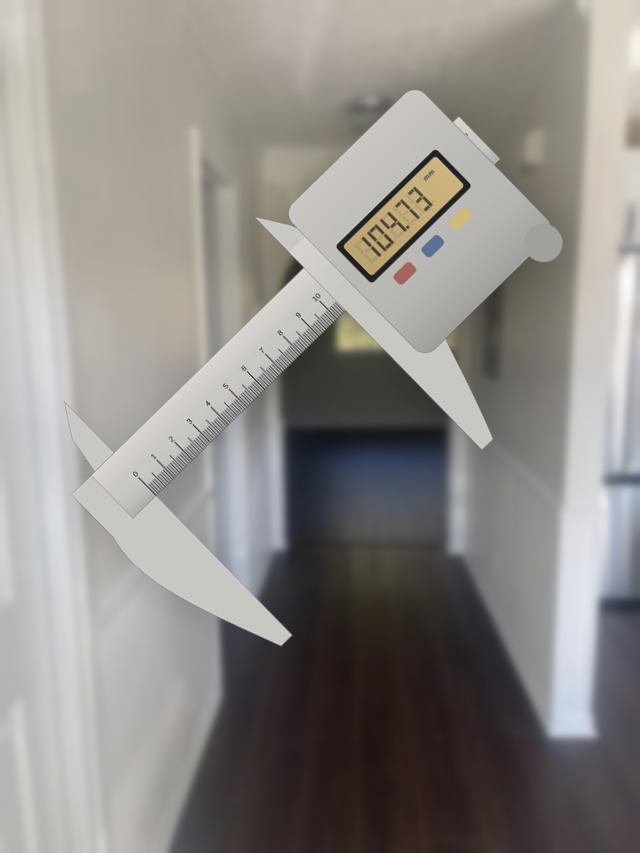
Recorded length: 104.73 mm
